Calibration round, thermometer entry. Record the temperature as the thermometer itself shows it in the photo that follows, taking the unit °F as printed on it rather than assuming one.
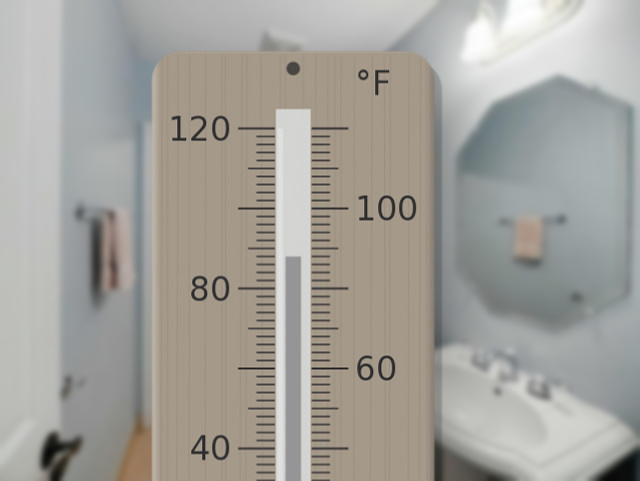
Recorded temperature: 88 °F
